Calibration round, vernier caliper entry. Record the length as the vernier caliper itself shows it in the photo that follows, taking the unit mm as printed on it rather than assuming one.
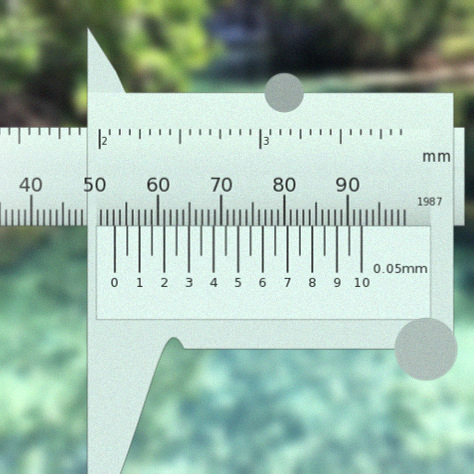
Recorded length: 53.2 mm
